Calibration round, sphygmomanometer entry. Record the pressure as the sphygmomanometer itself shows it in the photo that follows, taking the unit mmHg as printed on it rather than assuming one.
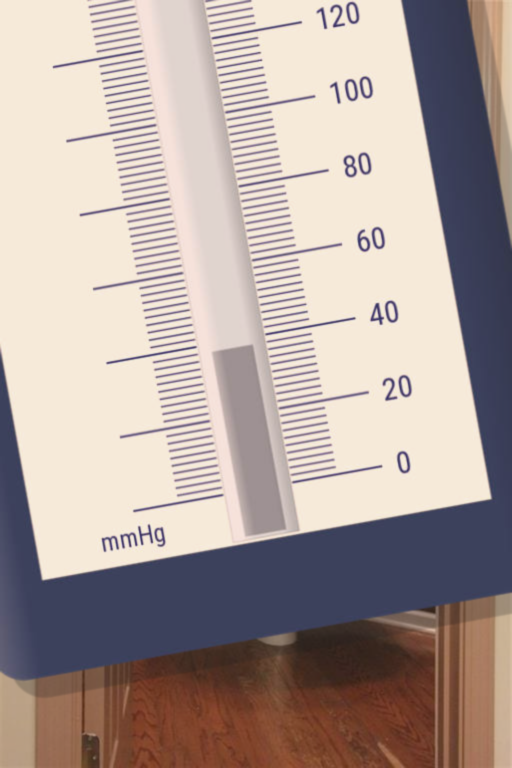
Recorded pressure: 38 mmHg
